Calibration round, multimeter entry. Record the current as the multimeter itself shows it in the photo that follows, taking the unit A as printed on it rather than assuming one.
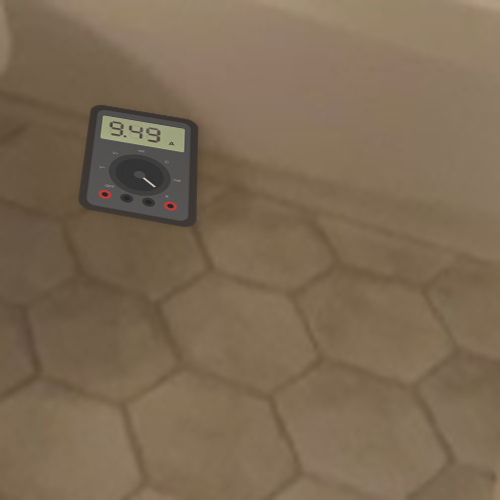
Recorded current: 9.49 A
